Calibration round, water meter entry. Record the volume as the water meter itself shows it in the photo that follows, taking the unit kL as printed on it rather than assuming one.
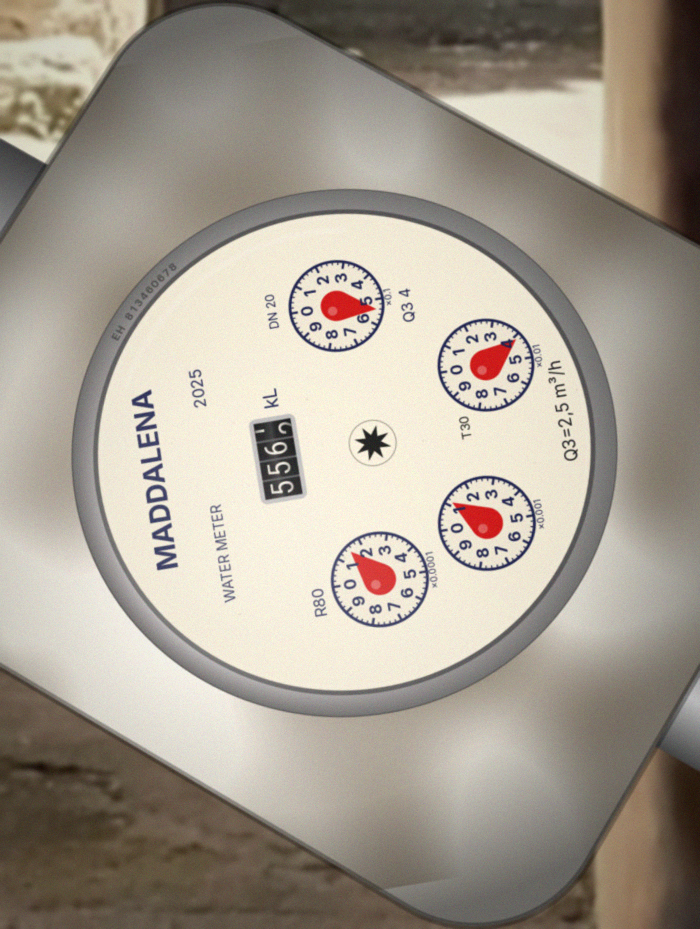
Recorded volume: 5561.5411 kL
